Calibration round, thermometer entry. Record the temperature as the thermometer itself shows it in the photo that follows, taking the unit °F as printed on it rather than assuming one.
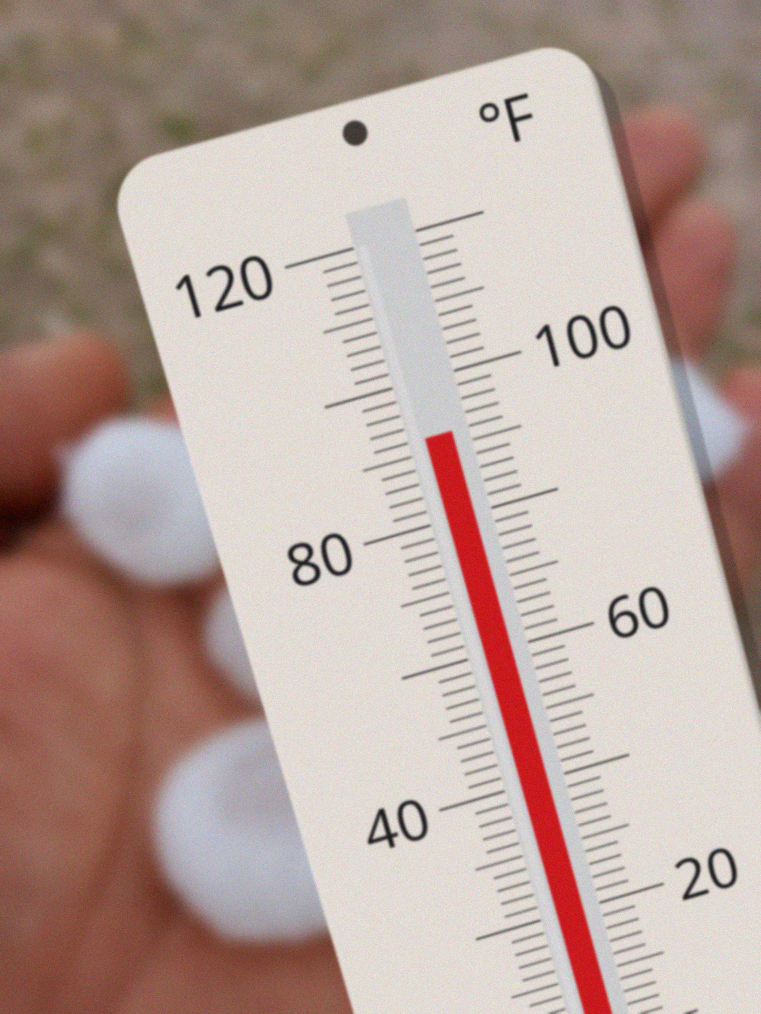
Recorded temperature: 92 °F
